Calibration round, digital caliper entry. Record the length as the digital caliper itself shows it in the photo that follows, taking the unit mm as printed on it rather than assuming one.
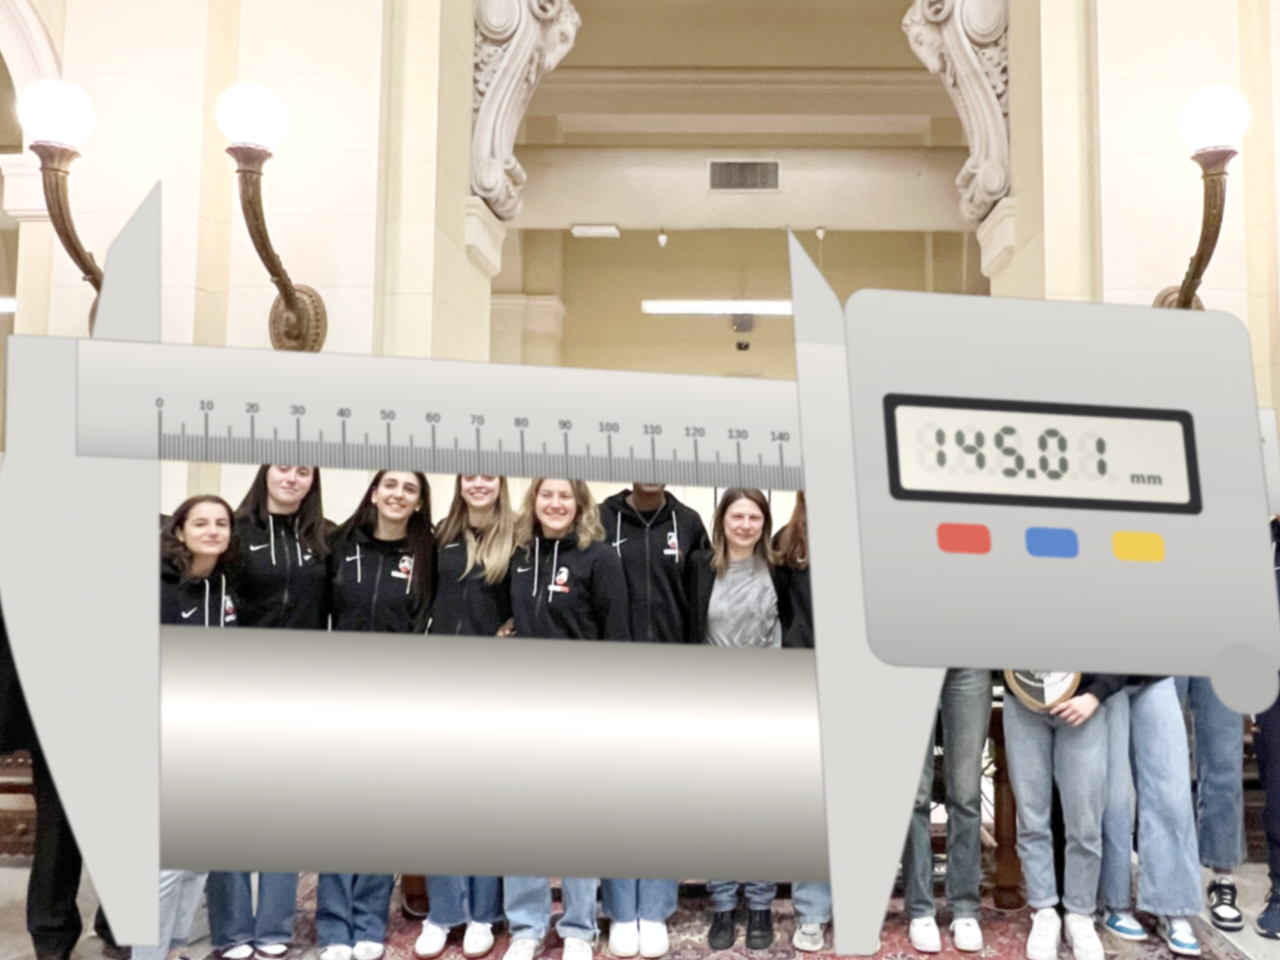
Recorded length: 145.01 mm
